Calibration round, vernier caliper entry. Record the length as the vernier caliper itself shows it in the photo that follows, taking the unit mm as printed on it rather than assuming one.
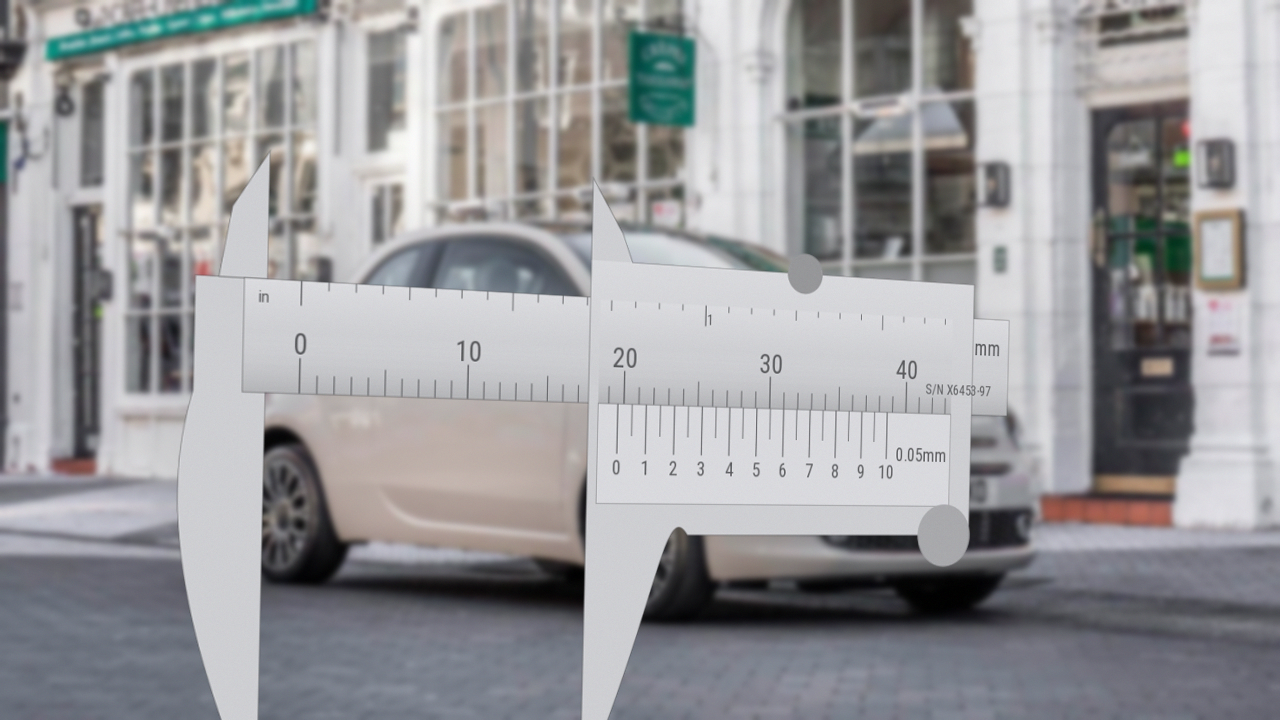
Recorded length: 19.6 mm
